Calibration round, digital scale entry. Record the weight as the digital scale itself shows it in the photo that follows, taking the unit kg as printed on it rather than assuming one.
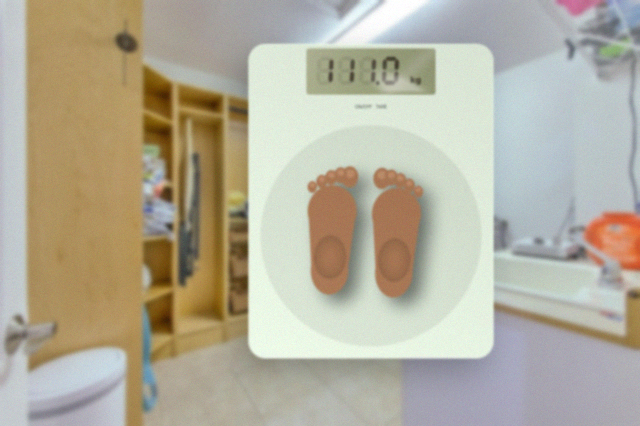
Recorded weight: 111.0 kg
